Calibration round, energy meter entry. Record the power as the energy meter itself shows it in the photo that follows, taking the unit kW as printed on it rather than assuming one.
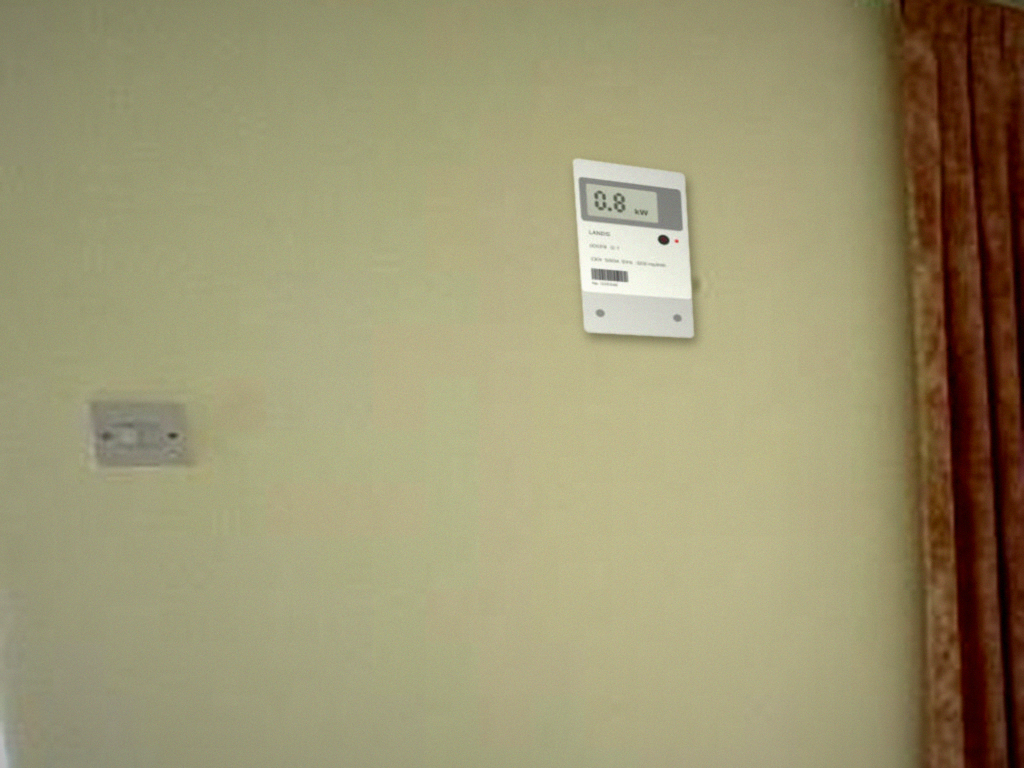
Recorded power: 0.8 kW
